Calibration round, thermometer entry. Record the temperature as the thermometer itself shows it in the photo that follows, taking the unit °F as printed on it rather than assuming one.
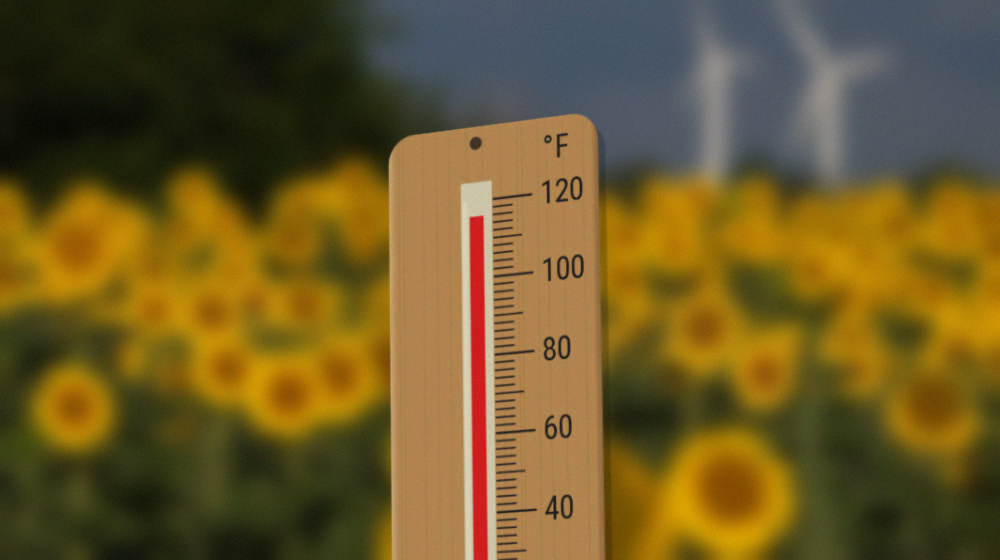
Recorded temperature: 116 °F
